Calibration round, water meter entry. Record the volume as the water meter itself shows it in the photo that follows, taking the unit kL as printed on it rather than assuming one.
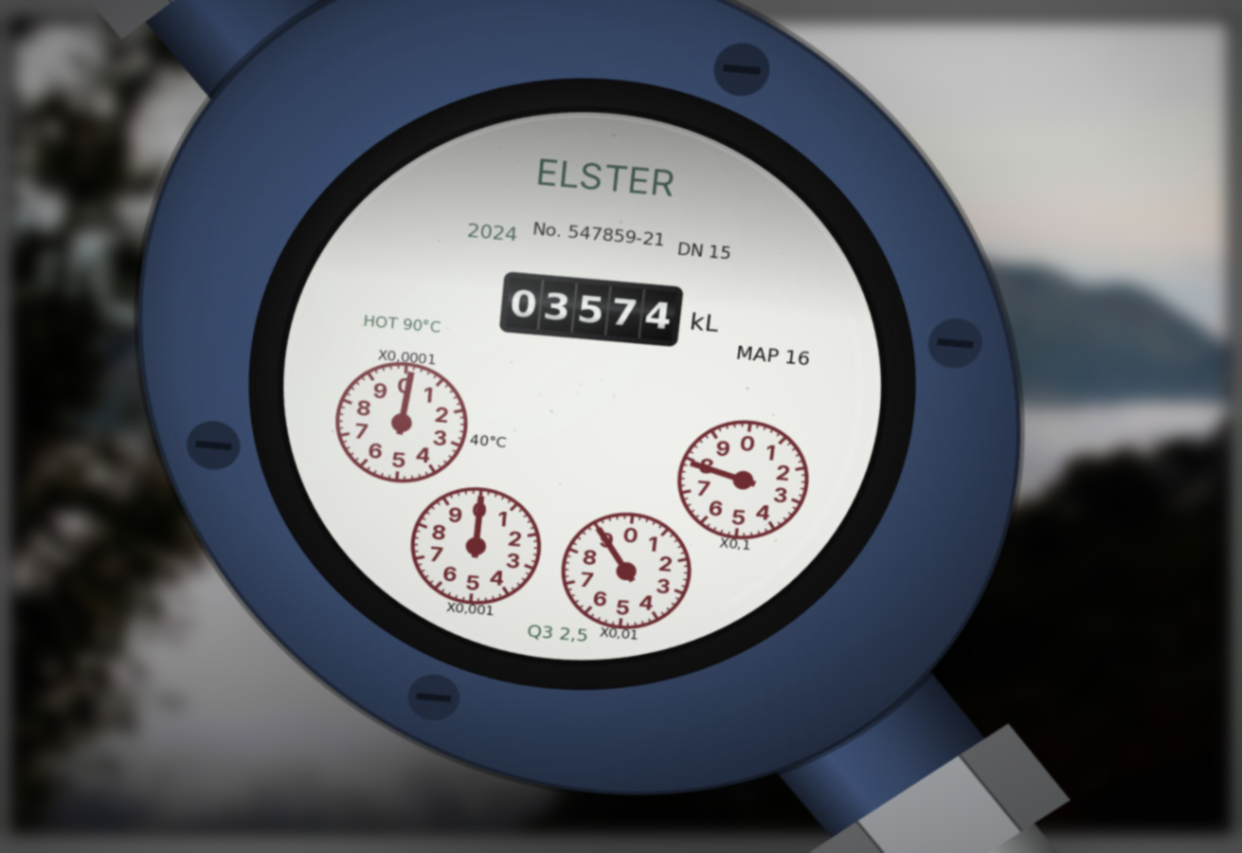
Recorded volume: 3574.7900 kL
